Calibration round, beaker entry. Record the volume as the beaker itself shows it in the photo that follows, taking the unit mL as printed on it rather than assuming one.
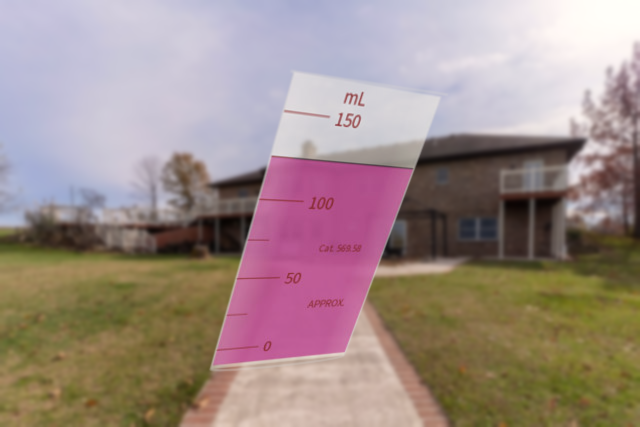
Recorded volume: 125 mL
